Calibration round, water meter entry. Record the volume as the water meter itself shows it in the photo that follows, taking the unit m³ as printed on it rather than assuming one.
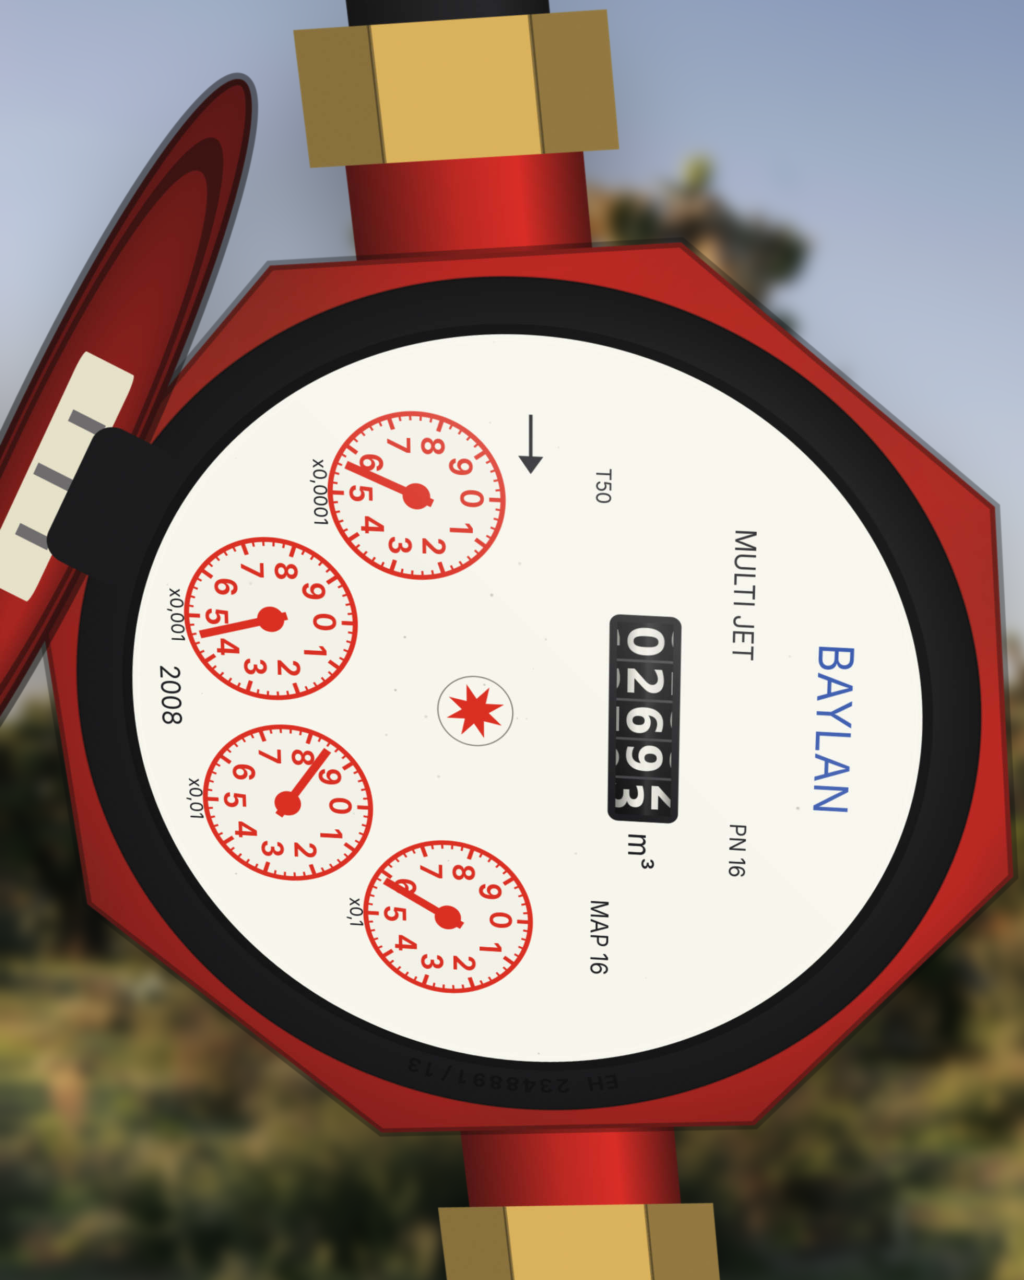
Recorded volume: 2692.5845 m³
